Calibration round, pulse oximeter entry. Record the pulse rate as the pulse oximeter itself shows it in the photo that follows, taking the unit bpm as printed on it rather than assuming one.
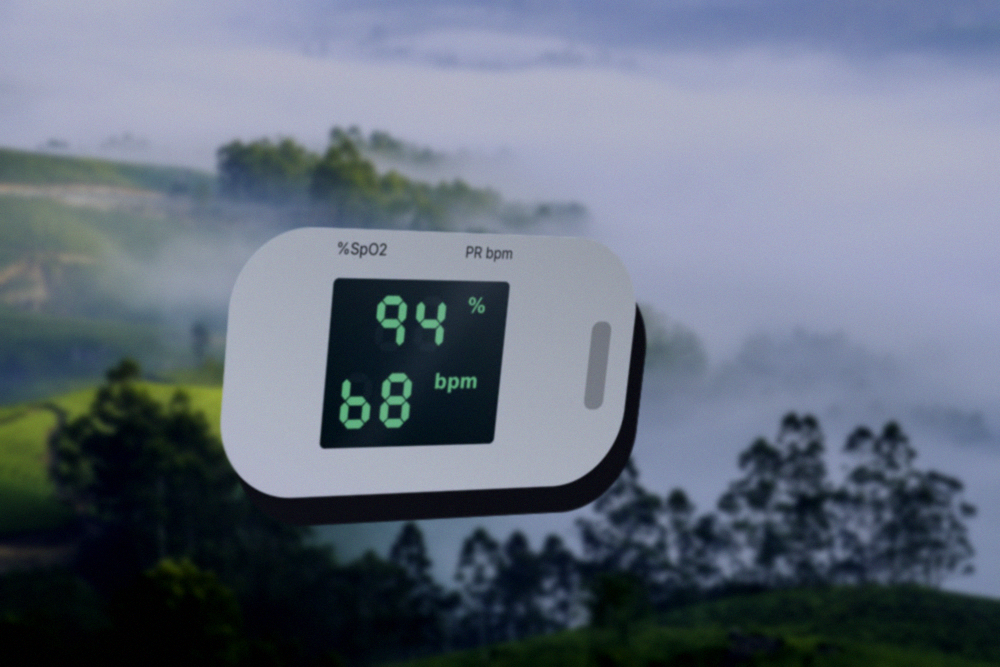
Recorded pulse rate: 68 bpm
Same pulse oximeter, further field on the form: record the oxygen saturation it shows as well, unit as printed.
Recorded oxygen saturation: 94 %
